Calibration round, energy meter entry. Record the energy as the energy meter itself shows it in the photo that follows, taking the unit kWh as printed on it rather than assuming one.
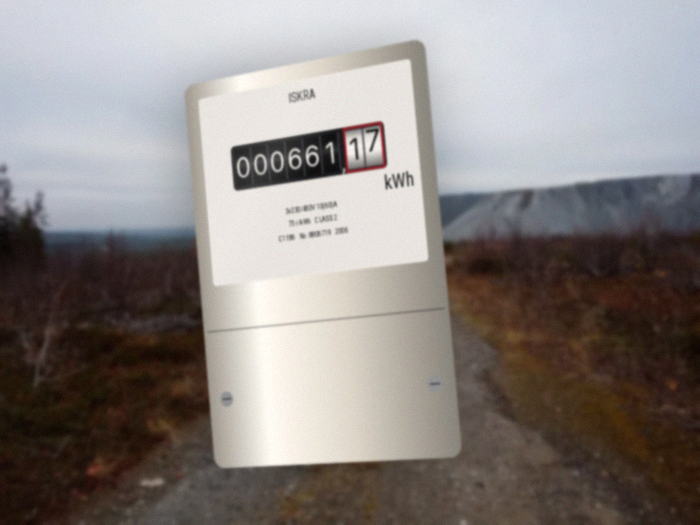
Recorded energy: 661.17 kWh
